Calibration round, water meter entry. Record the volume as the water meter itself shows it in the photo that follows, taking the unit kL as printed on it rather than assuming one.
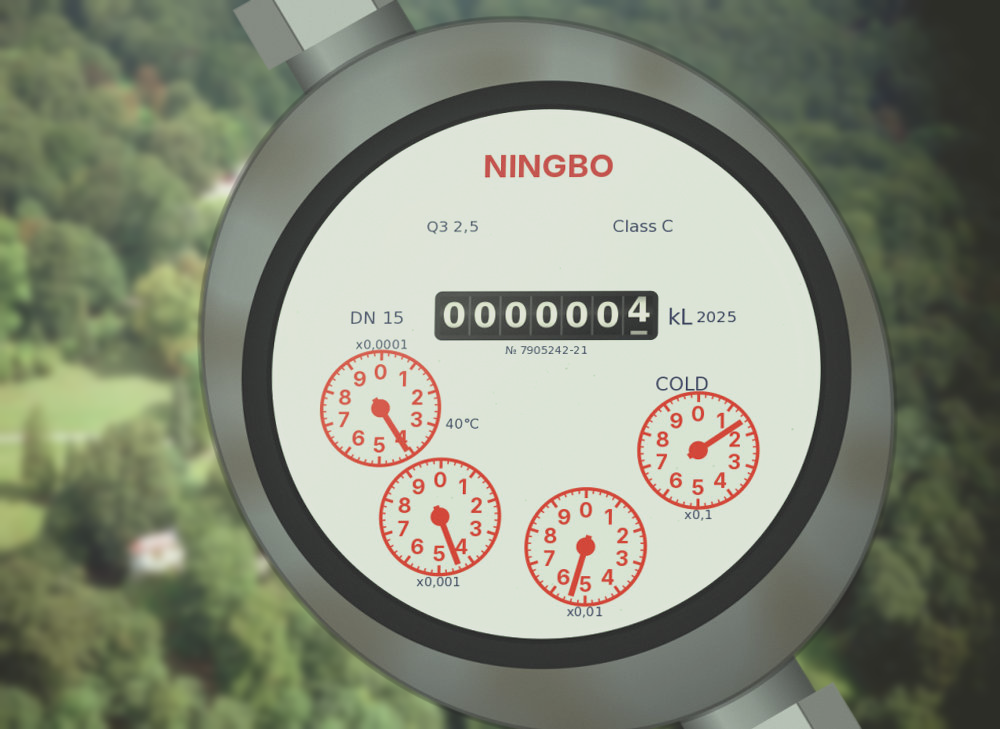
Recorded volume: 4.1544 kL
